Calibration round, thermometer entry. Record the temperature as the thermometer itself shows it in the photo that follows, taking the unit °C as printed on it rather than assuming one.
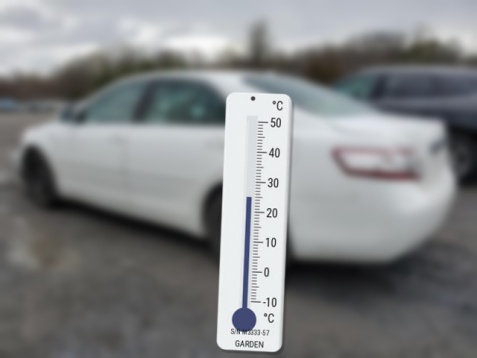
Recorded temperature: 25 °C
